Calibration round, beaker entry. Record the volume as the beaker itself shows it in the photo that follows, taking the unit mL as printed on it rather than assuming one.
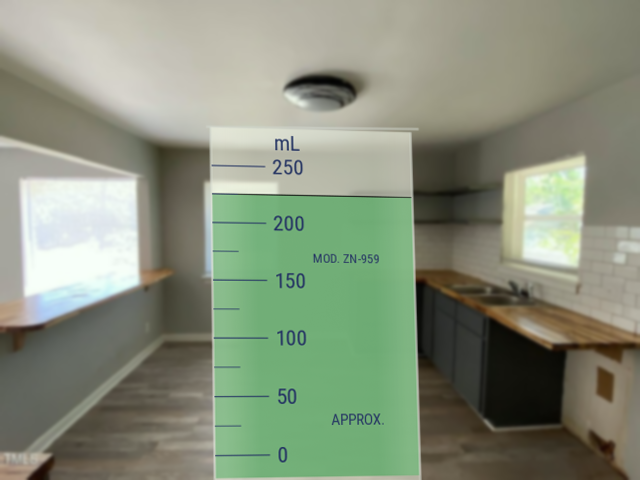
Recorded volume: 225 mL
